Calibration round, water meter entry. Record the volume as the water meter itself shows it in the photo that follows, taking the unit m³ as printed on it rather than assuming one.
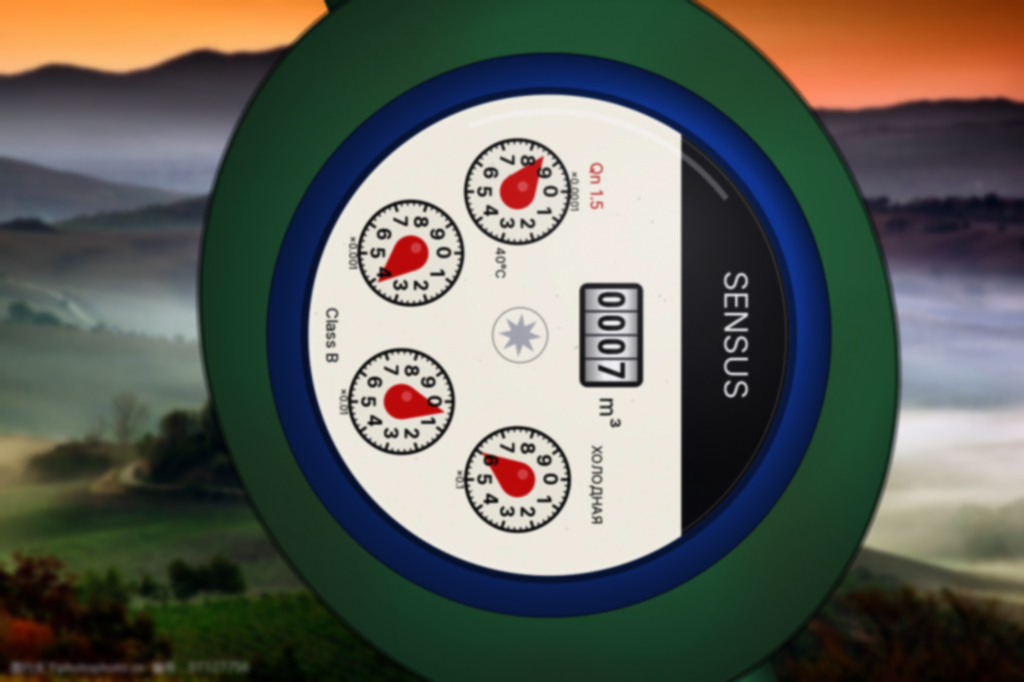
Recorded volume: 7.6038 m³
